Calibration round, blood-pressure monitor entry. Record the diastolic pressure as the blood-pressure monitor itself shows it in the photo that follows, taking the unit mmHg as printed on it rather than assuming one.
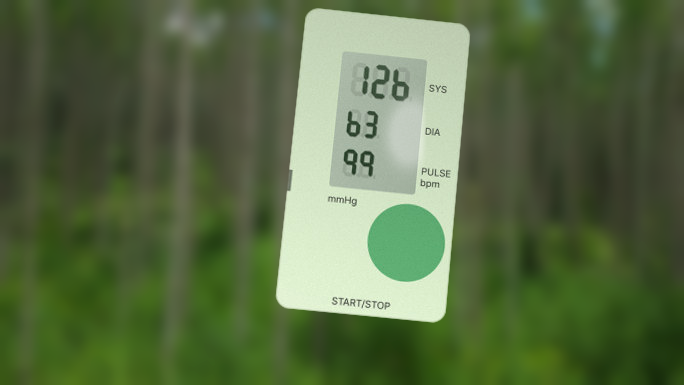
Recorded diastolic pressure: 63 mmHg
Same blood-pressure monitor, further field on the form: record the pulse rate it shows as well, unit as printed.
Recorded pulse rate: 99 bpm
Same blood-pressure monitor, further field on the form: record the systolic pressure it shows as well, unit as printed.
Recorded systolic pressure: 126 mmHg
